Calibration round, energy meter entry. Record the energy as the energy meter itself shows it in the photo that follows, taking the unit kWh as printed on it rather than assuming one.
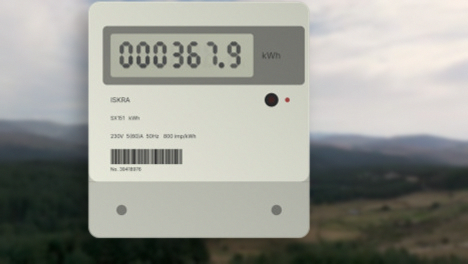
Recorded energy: 367.9 kWh
